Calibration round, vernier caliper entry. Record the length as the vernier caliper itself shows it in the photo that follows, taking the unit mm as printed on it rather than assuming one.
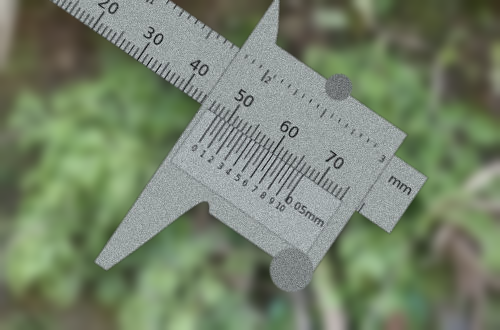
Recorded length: 47.8 mm
